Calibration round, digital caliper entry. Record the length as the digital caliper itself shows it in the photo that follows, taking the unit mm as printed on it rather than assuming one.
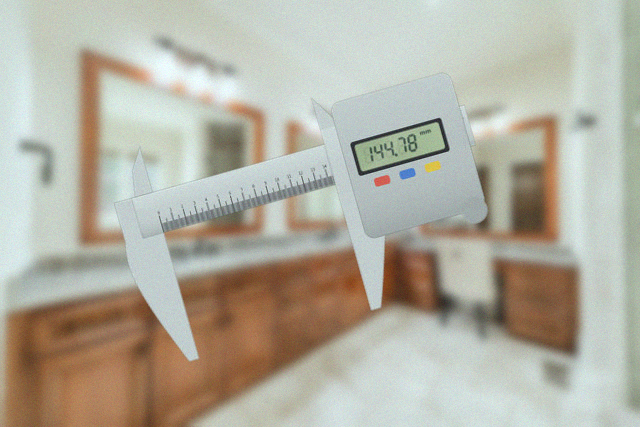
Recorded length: 144.78 mm
